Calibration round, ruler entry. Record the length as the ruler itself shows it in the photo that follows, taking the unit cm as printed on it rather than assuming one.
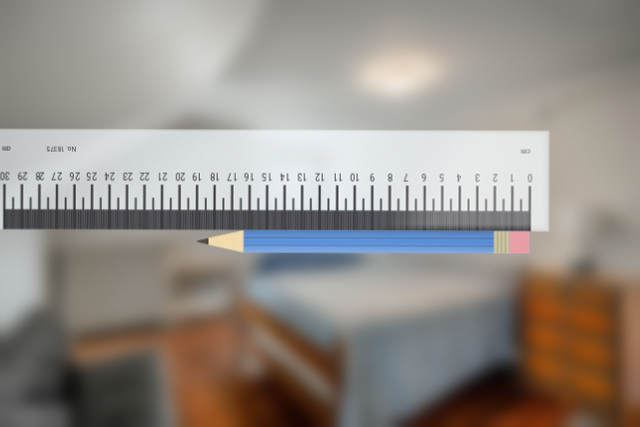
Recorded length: 19 cm
